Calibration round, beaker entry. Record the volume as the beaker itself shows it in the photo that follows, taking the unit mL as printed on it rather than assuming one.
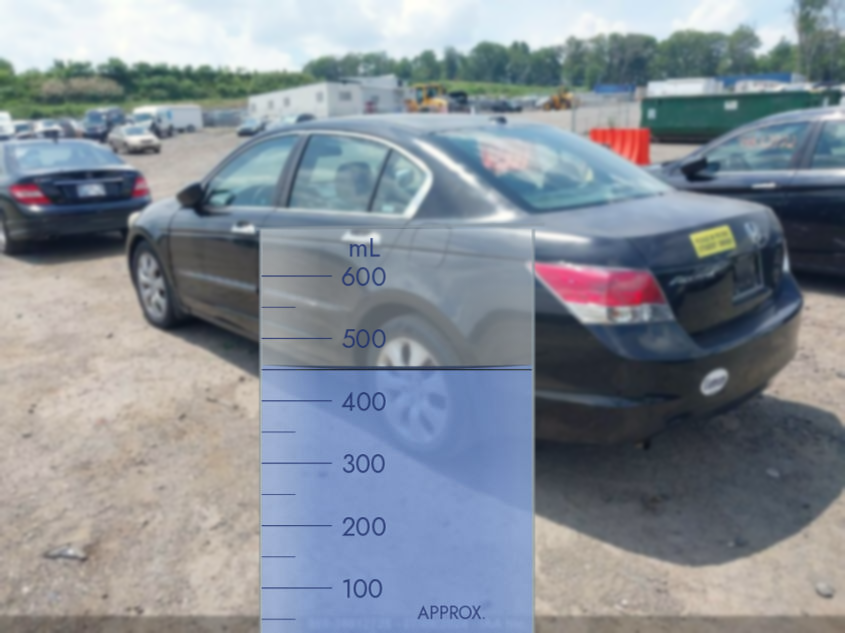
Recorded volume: 450 mL
